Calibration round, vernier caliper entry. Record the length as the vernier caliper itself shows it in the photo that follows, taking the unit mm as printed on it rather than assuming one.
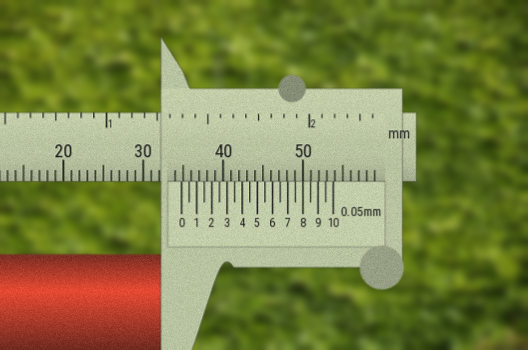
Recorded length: 34.8 mm
